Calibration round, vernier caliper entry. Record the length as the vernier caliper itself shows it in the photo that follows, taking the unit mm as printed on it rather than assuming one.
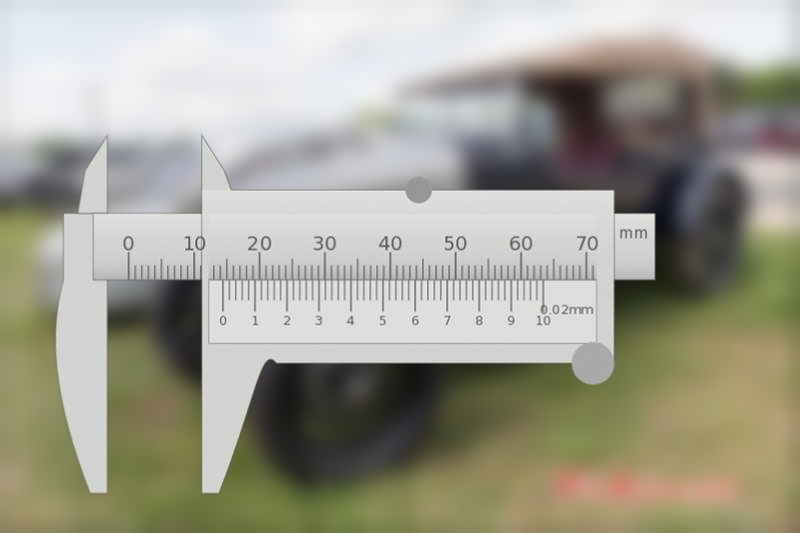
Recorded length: 14.4 mm
